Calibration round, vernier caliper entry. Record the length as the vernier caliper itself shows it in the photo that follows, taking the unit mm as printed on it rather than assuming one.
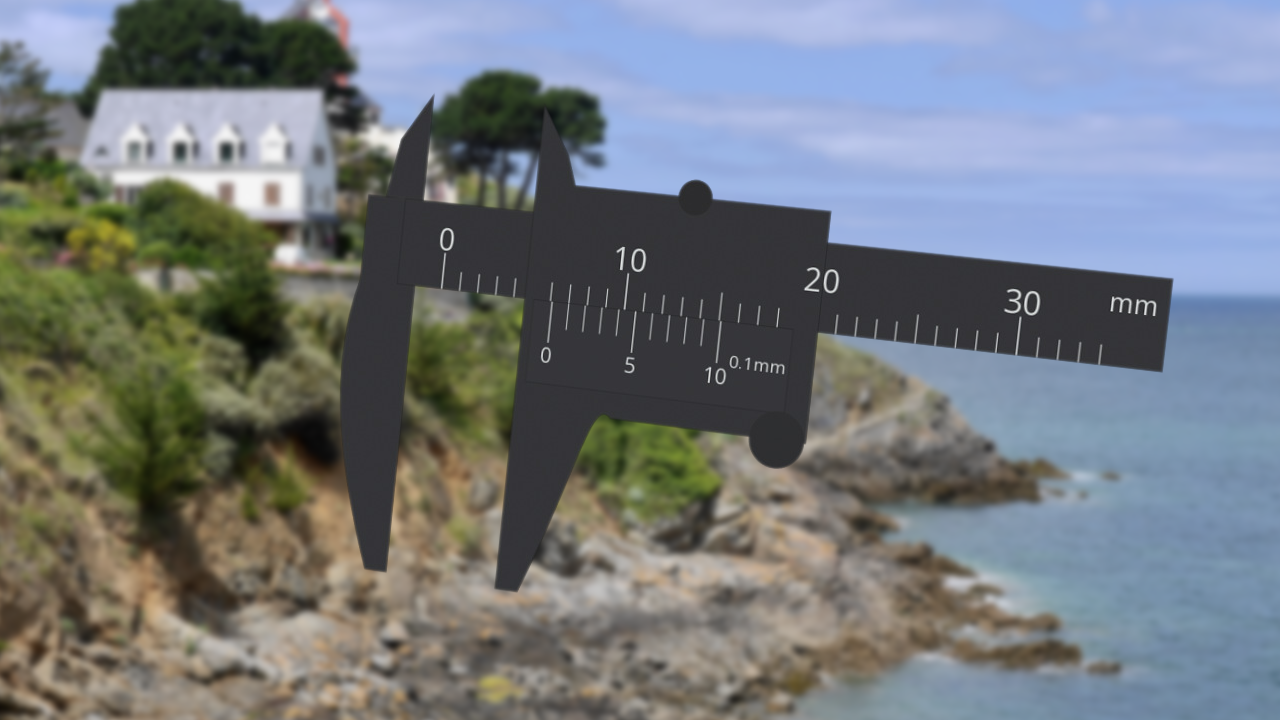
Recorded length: 6.1 mm
